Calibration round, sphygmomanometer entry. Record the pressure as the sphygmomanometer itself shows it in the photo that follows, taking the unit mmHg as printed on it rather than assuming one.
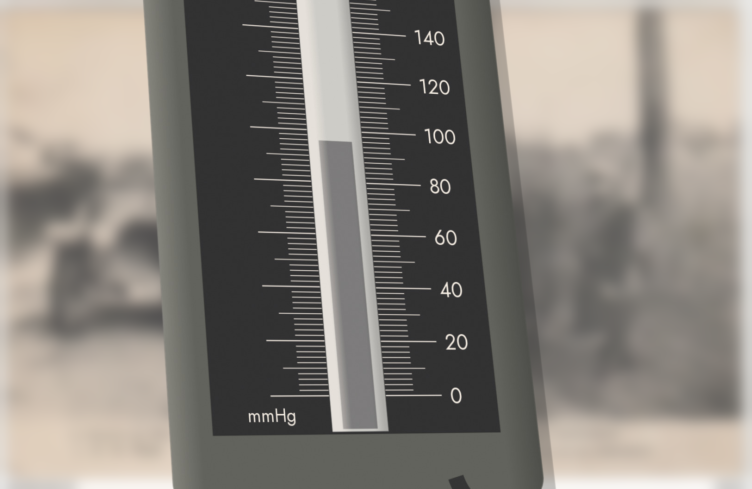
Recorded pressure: 96 mmHg
